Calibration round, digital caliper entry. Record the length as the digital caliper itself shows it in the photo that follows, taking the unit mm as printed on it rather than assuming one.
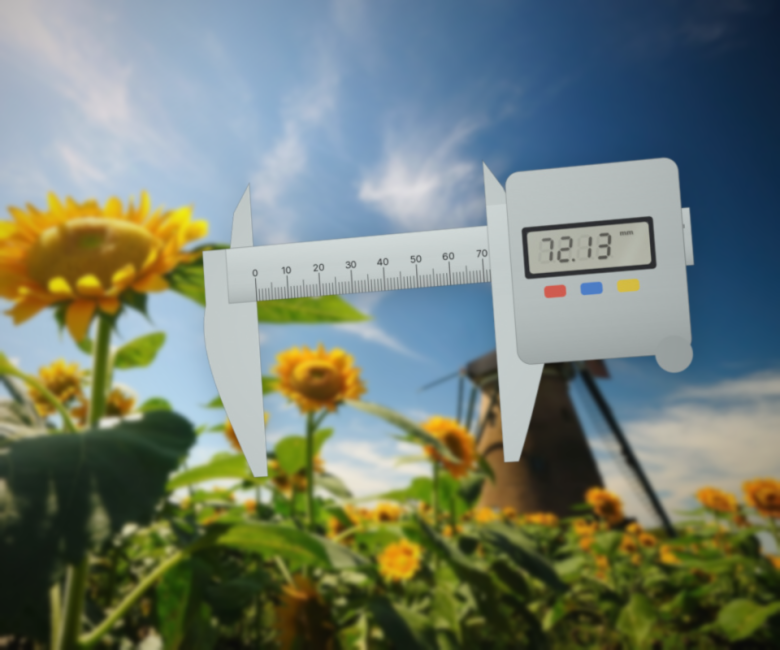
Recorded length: 72.13 mm
